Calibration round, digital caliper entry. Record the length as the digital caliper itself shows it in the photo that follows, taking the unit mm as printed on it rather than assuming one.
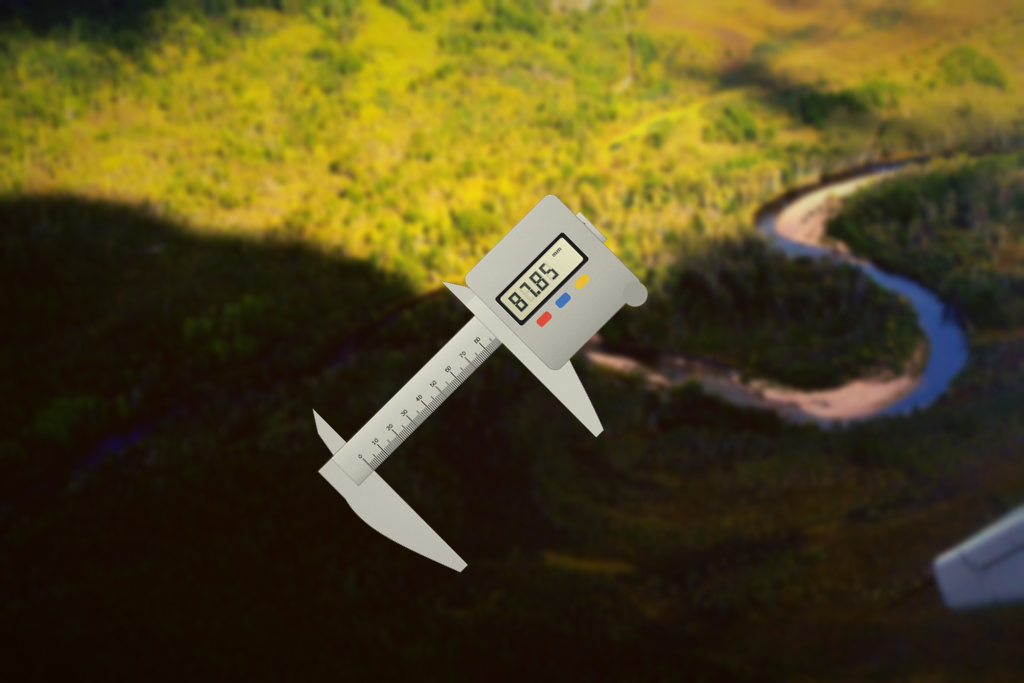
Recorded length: 87.85 mm
